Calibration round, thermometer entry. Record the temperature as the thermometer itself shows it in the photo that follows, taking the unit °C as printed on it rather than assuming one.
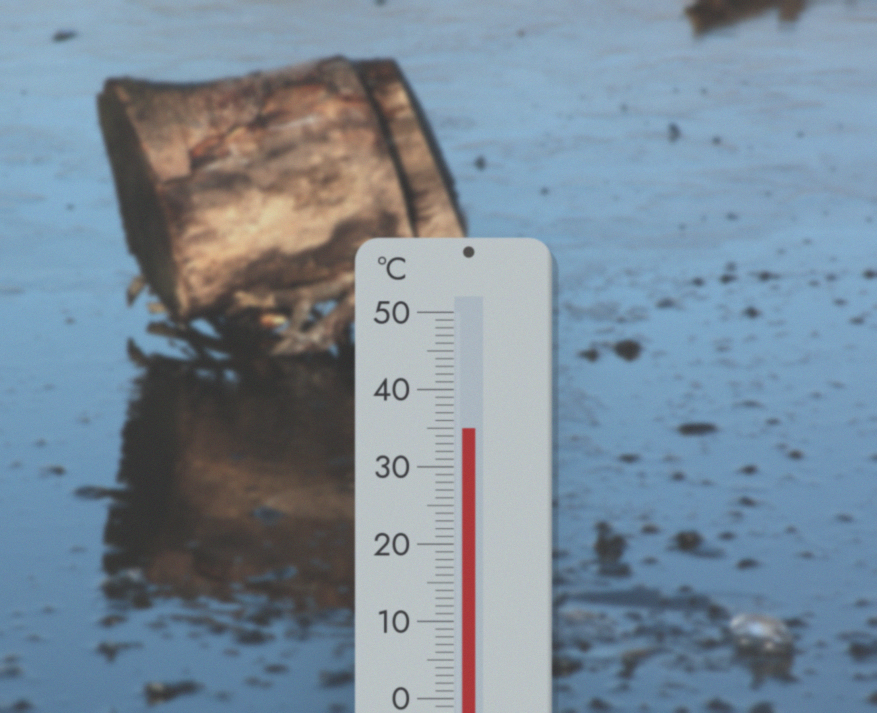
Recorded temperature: 35 °C
